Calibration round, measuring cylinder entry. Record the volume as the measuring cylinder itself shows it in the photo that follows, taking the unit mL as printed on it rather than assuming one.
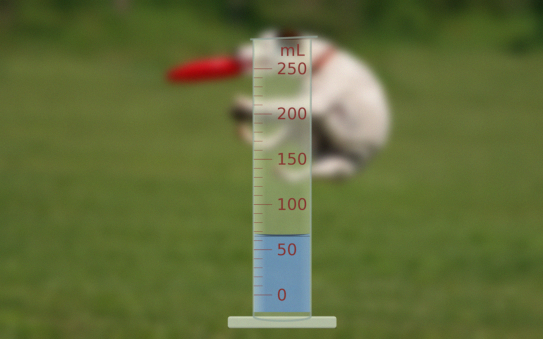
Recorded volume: 65 mL
